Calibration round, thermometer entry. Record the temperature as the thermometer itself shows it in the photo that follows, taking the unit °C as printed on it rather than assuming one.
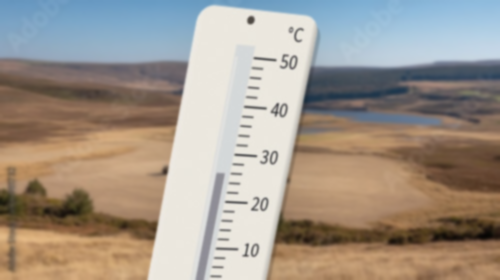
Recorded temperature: 26 °C
